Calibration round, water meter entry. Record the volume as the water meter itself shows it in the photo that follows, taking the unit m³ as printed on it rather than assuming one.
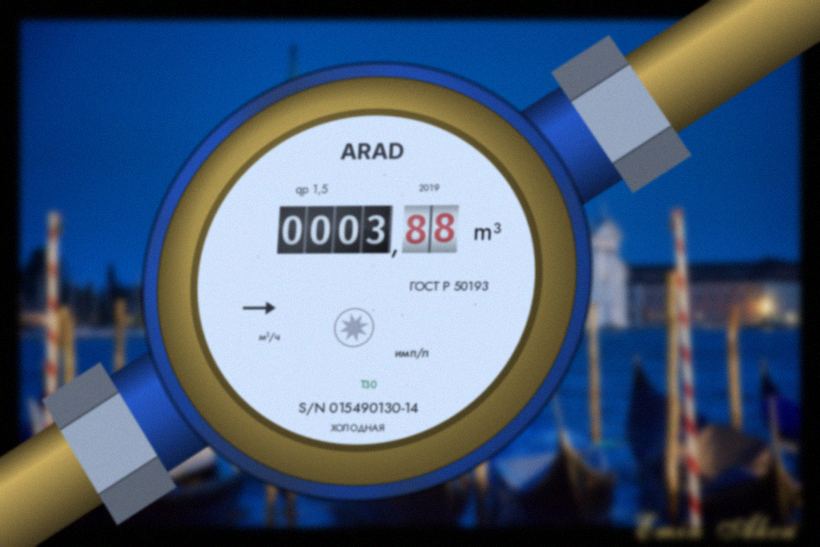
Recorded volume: 3.88 m³
